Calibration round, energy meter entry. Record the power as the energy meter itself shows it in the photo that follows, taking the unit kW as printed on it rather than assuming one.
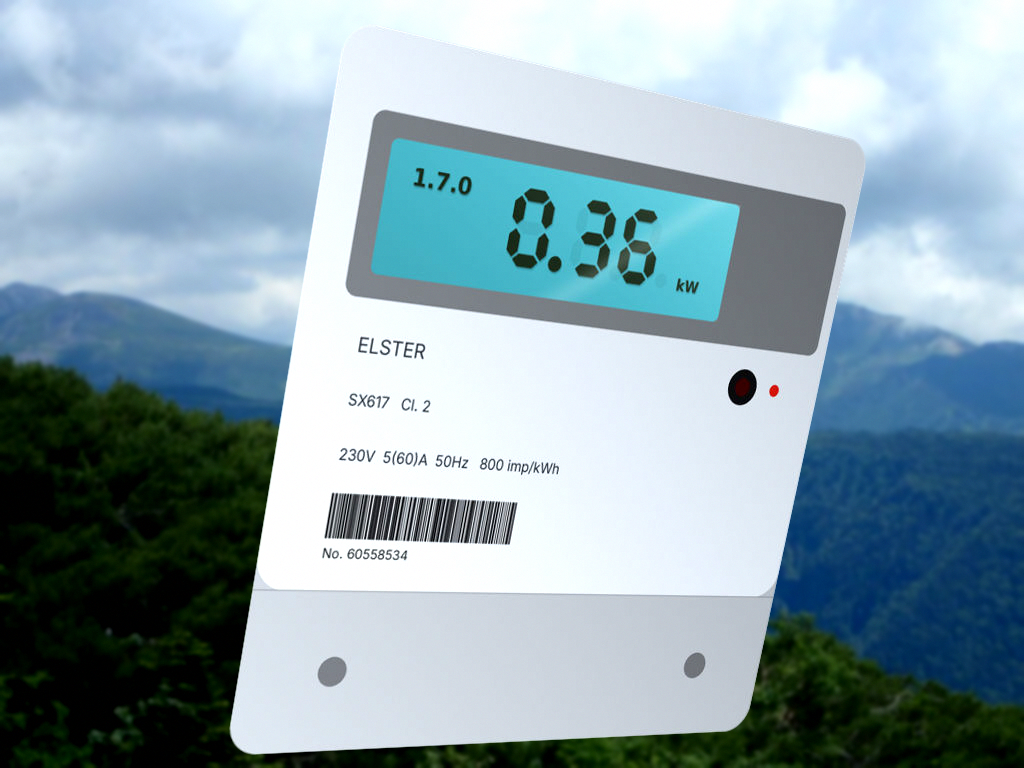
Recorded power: 0.36 kW
